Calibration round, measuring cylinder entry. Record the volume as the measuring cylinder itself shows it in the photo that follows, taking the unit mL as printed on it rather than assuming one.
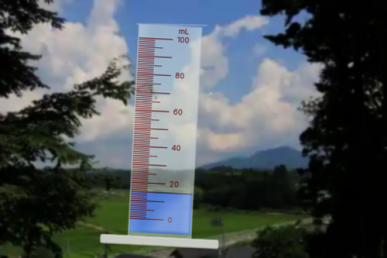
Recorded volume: 15 mL
